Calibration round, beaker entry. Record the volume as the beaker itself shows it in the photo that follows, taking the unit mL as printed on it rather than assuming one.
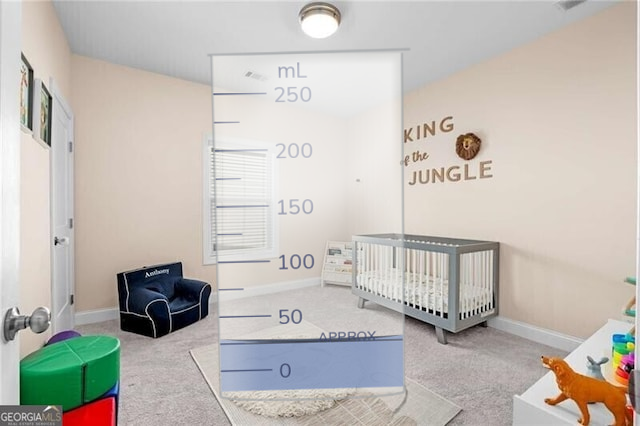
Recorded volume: 25 mL
